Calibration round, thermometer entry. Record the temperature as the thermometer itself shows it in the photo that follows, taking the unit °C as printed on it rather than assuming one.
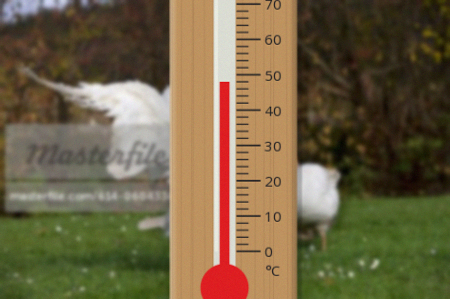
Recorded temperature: 48 °C
